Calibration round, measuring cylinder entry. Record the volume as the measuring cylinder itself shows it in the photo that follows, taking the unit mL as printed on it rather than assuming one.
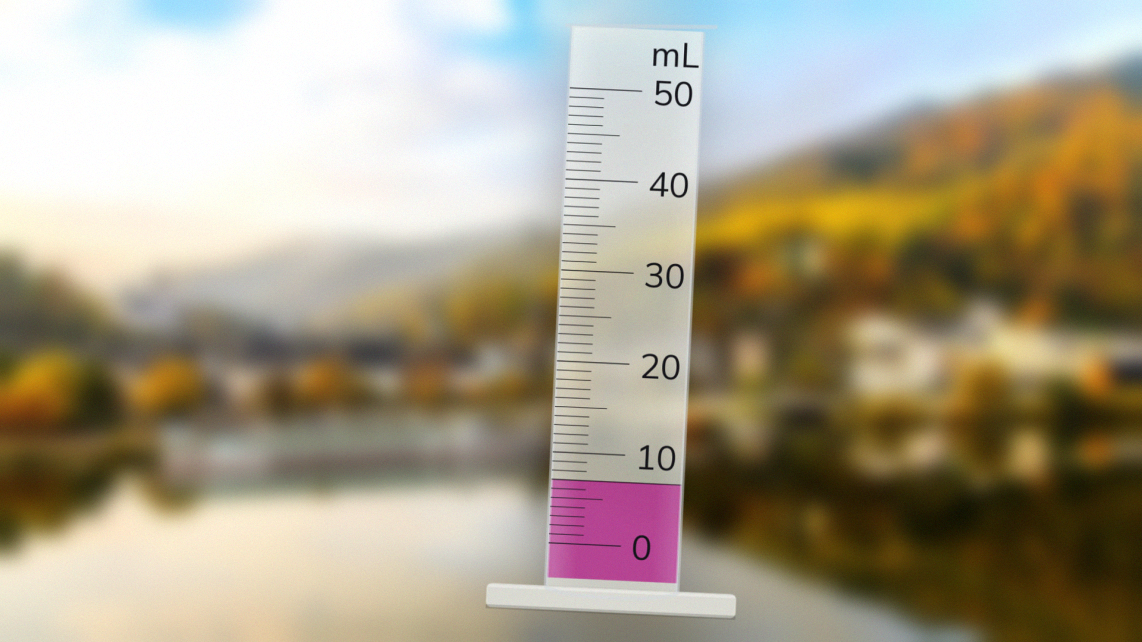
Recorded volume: 7 mL
